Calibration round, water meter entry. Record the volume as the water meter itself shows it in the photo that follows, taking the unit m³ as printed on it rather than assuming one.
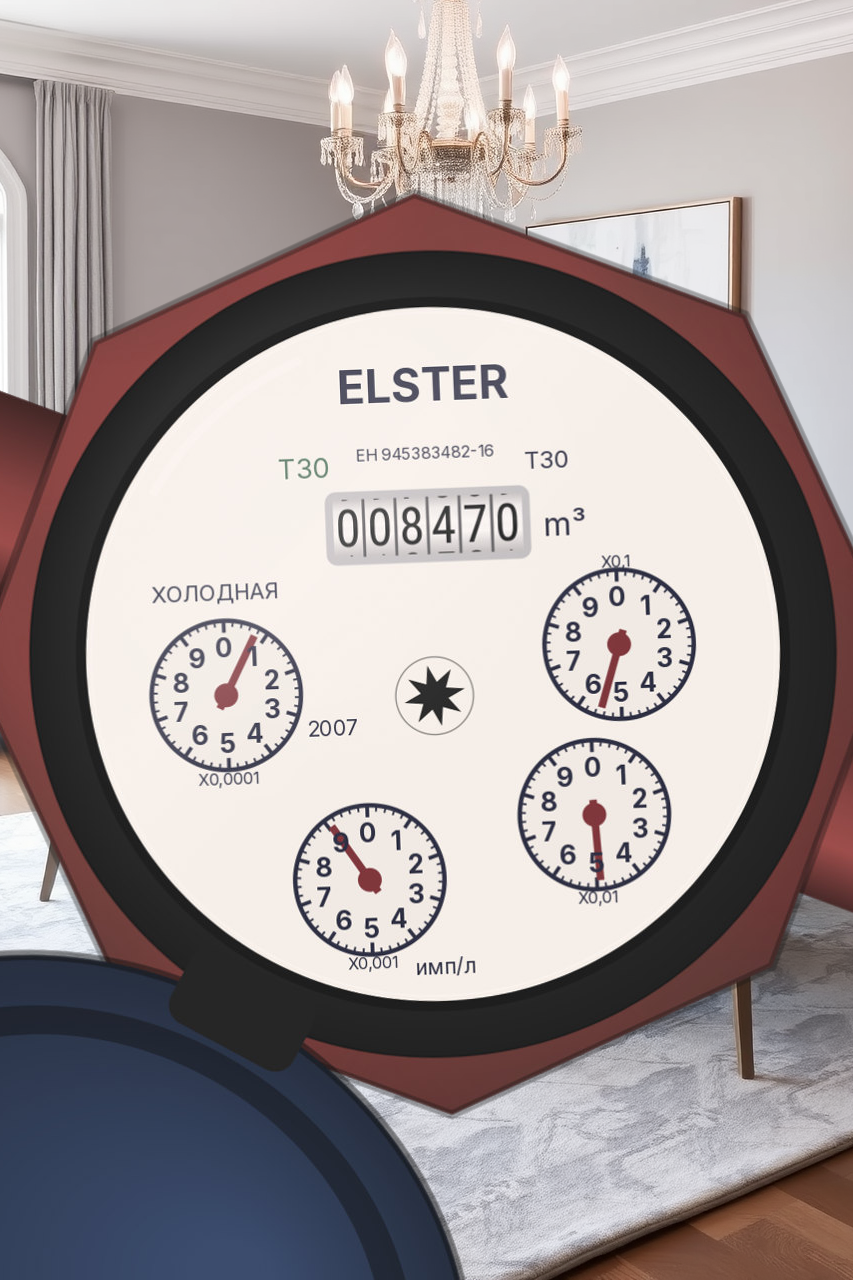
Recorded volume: 8470.5490 m³
